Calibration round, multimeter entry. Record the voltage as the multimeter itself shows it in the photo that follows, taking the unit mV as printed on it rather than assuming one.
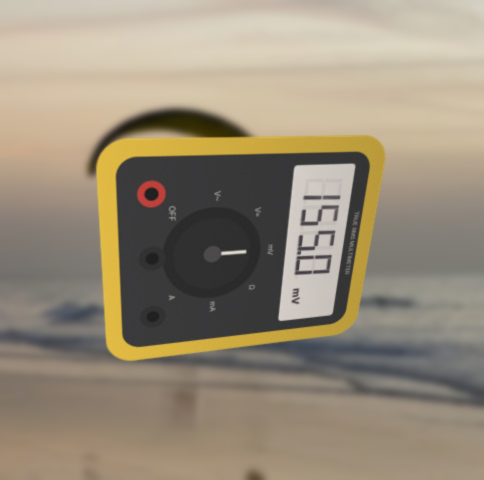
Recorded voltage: 155.0 mV
